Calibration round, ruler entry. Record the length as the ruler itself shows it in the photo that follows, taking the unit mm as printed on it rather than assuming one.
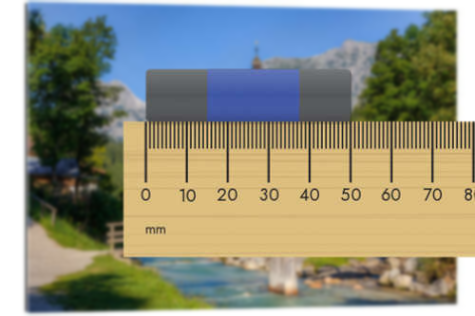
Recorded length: 50 mm
